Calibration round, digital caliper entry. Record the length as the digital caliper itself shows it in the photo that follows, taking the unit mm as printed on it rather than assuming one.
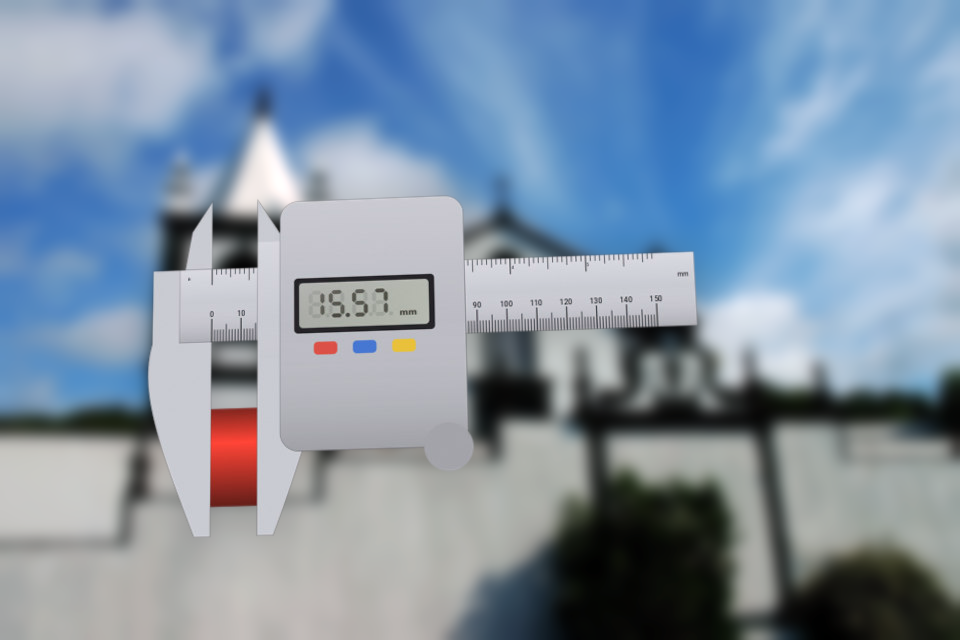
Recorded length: 15.57 mm
